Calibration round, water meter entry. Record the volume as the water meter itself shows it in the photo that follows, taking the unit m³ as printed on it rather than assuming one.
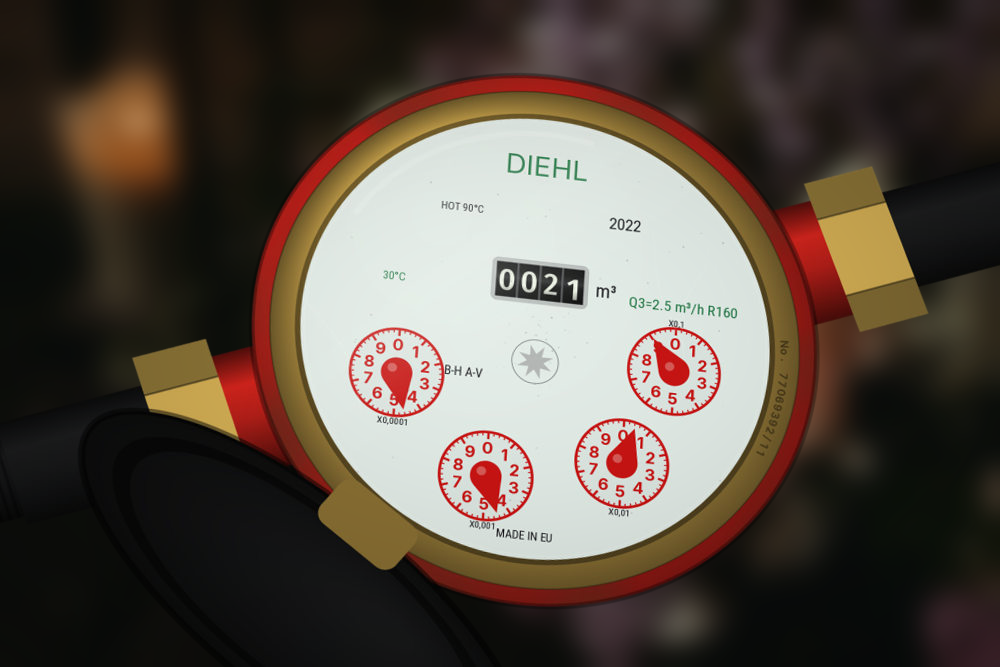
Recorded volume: 20.9044 m³
